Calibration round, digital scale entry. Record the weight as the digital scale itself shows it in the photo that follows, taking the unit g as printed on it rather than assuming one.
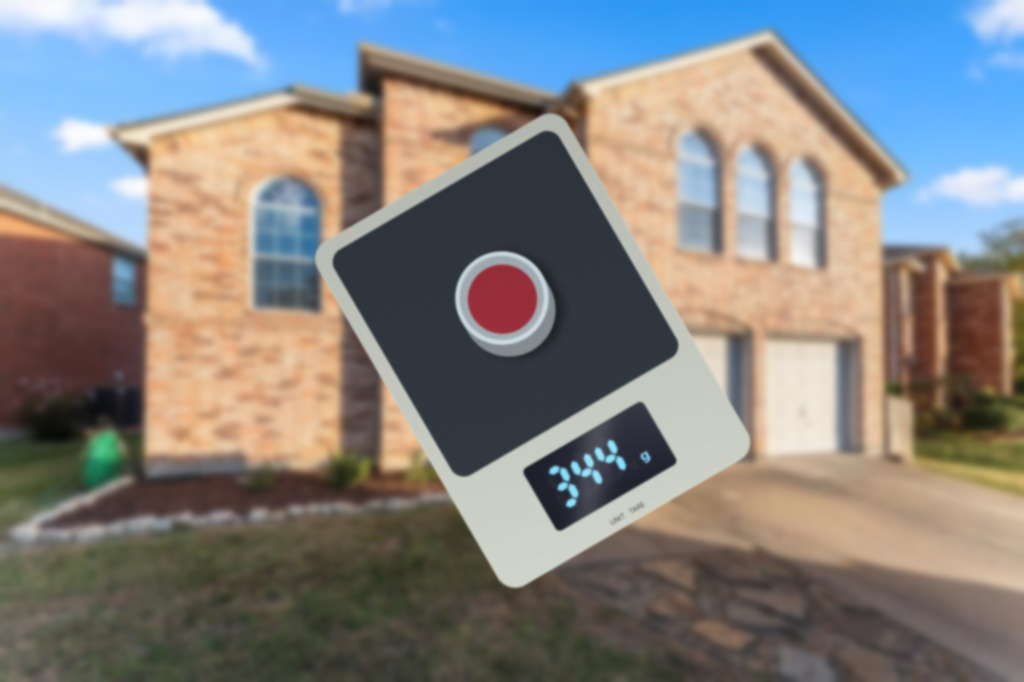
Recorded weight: 344 g
